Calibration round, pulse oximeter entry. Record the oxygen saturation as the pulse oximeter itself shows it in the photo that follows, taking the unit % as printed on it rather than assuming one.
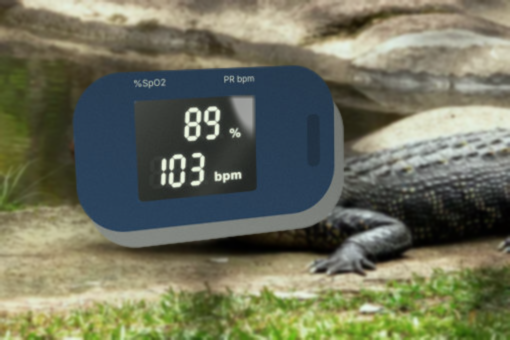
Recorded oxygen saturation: 89 %
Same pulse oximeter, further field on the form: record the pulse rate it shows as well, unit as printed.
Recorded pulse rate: 103 bpm
